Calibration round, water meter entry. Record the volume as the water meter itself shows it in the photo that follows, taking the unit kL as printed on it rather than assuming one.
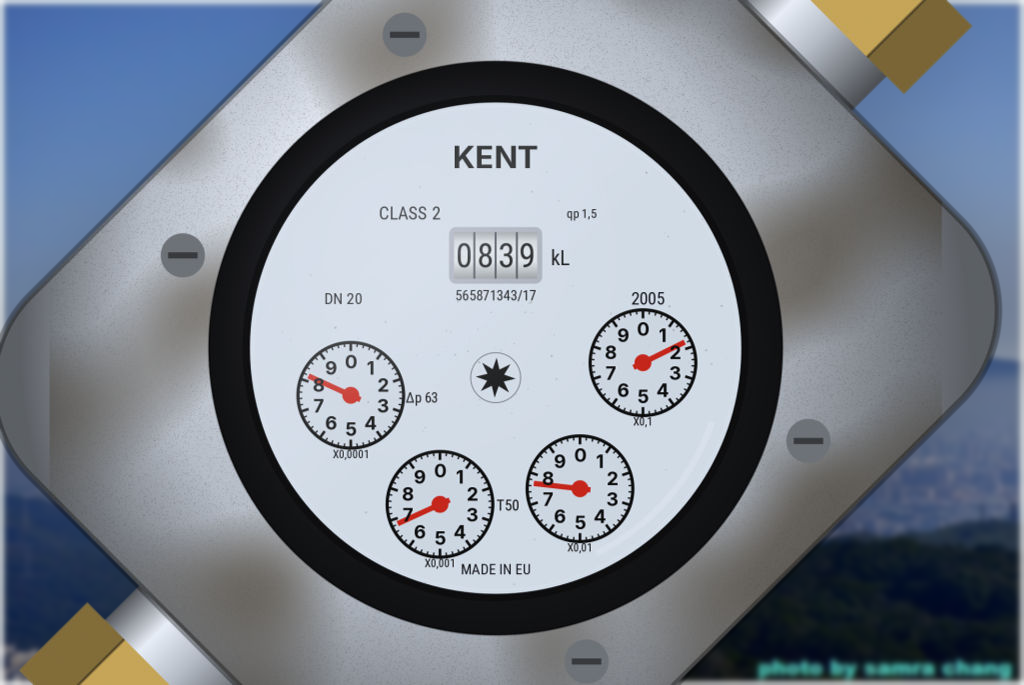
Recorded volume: 839.1768 kL
